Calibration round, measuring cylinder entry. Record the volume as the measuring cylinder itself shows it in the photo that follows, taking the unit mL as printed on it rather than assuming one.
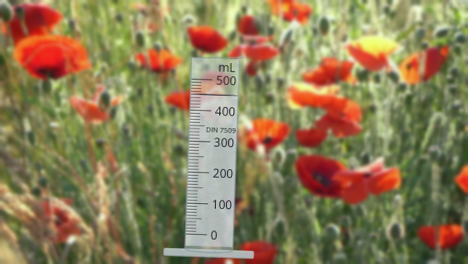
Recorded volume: 450 mL
